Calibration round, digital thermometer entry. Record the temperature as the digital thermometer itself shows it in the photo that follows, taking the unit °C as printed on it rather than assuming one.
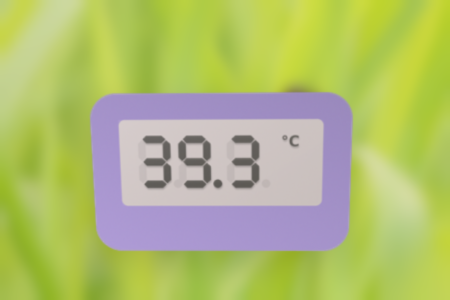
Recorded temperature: 39.3 °C
